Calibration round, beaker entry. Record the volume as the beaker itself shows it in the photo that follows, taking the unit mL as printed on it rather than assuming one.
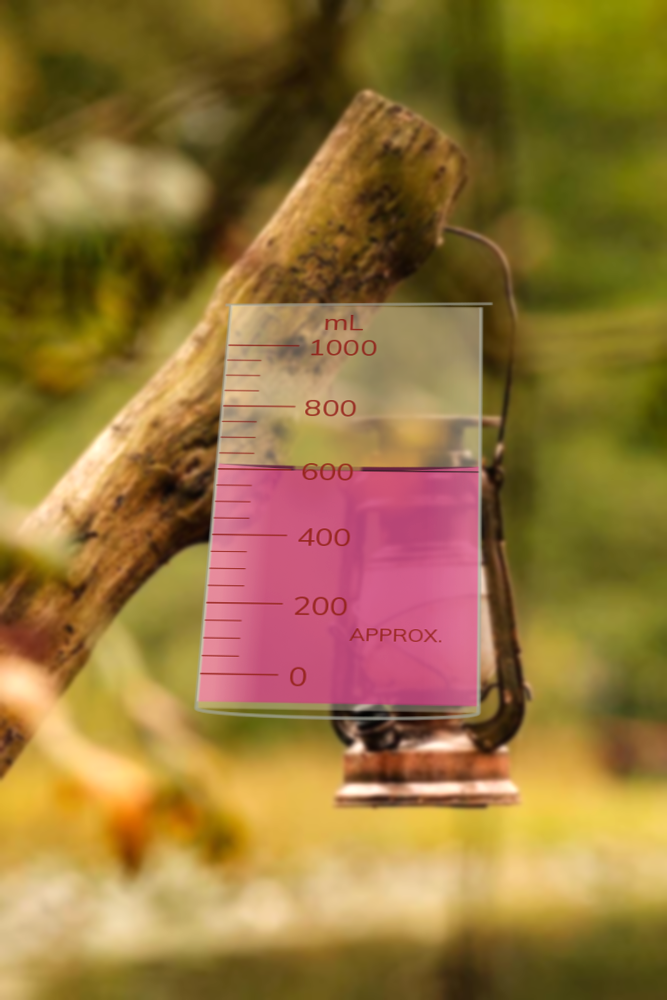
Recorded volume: 600 mL
